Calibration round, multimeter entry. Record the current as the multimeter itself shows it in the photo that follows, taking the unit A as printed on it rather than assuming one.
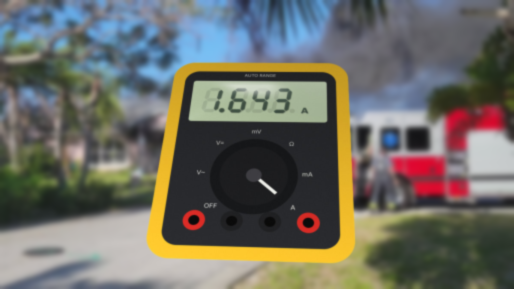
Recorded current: 1.643 A
